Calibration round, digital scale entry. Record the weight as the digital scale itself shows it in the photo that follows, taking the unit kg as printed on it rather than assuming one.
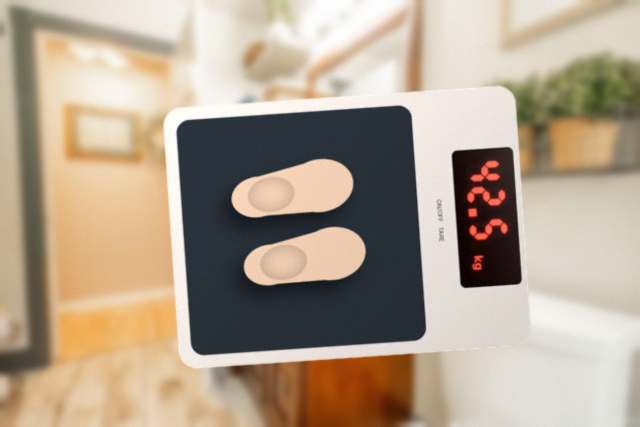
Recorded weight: 42.5 kg
